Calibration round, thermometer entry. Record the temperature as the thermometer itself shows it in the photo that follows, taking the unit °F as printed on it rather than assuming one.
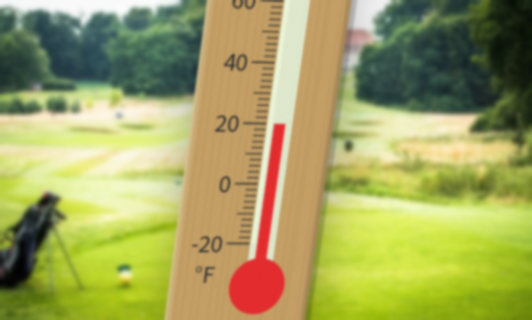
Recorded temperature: 20 °F
